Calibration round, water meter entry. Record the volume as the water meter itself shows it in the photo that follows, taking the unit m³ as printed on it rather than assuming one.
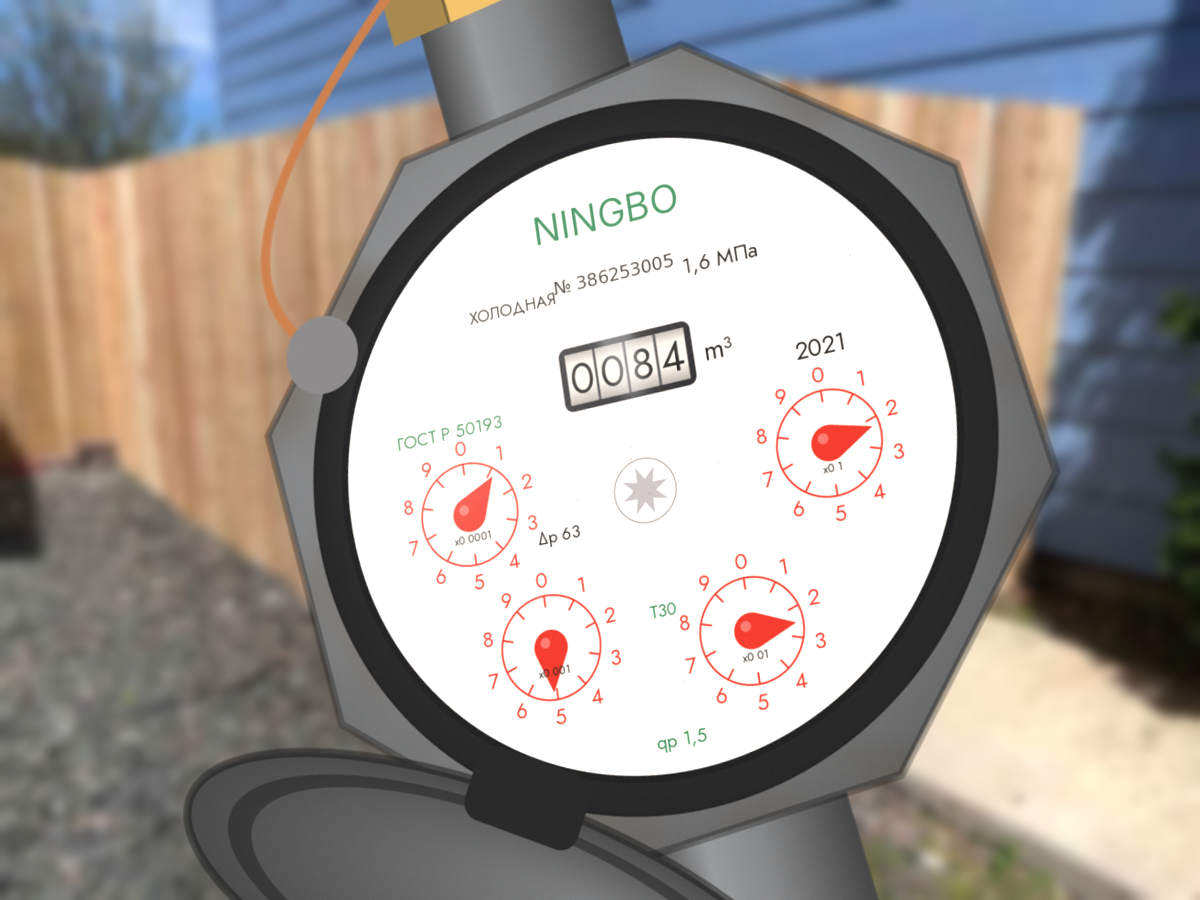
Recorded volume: 84.2251 m³
